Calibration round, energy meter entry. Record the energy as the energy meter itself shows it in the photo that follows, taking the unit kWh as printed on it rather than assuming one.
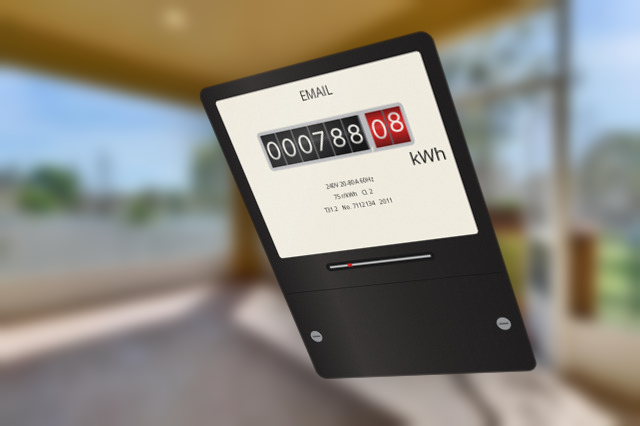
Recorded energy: 788.08 kWh
